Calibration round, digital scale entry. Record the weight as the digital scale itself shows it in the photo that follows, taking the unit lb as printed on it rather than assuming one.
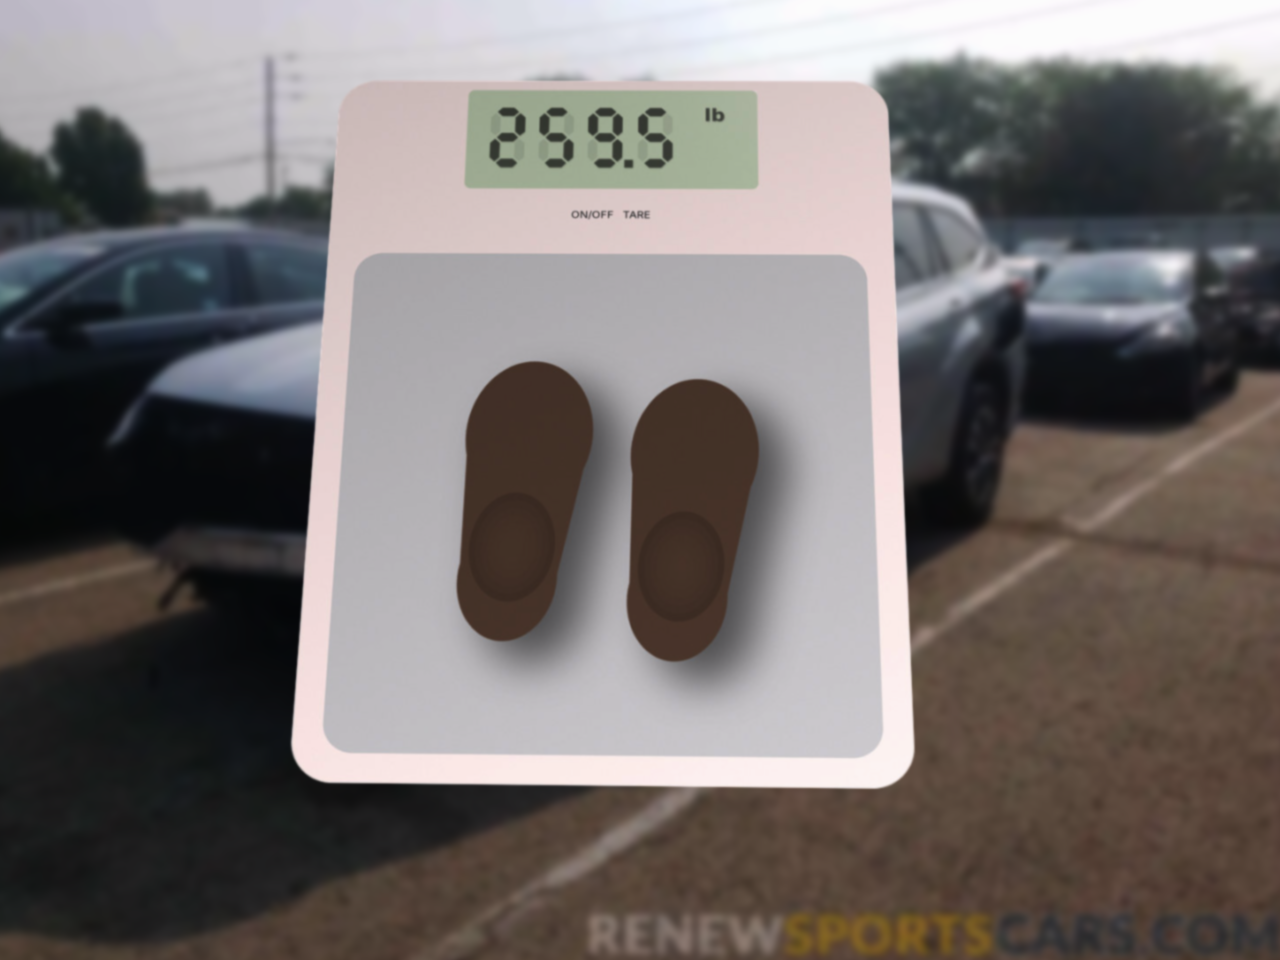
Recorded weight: 259.5 lb
